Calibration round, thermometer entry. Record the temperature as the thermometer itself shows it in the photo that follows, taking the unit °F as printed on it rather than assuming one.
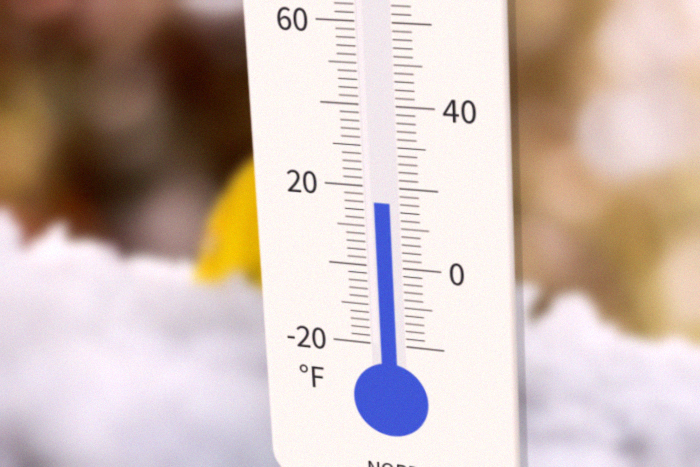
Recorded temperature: 16 °F
